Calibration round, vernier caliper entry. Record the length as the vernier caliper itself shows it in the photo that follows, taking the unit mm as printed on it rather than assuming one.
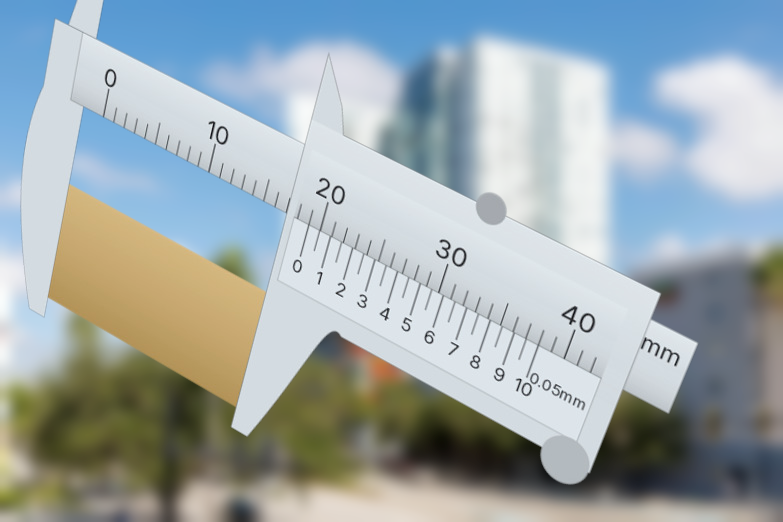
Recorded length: 19.0 mm
